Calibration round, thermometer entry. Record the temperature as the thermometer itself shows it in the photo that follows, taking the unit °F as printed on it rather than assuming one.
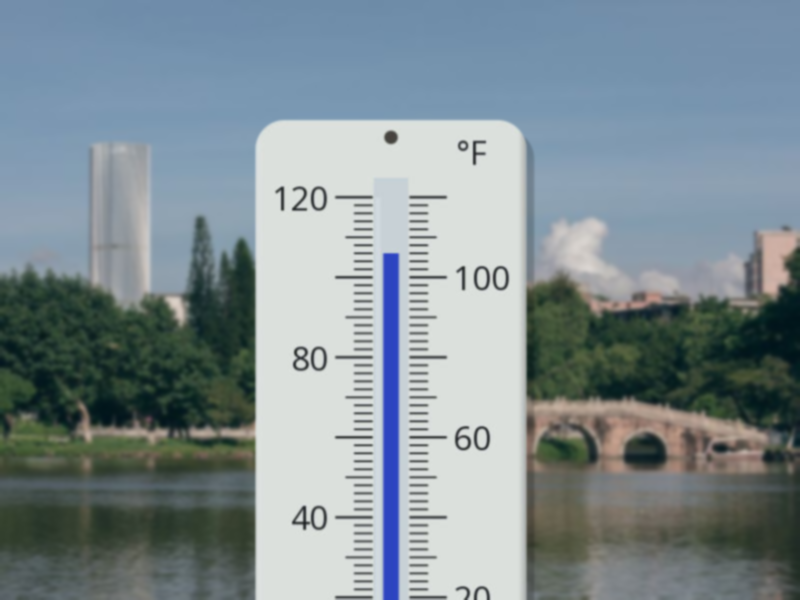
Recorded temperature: 106 °F
